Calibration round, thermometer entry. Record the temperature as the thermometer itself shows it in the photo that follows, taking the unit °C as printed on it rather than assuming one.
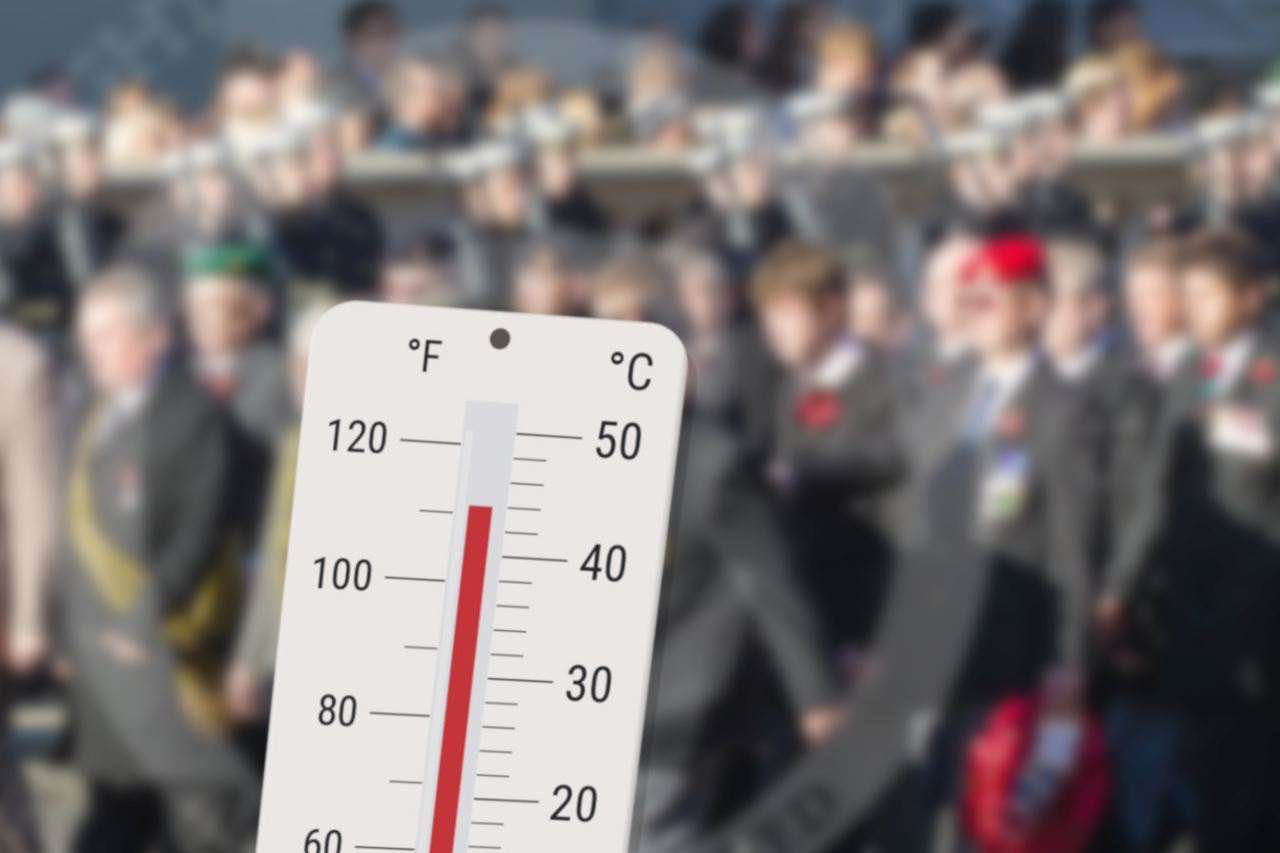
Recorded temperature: 44 °C
